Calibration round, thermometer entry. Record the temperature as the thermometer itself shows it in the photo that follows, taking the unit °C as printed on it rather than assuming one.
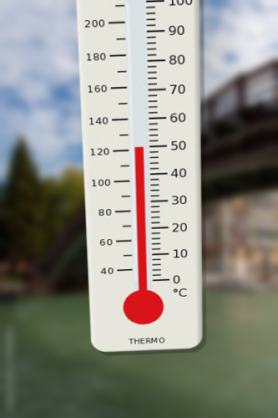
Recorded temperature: 50 °C
